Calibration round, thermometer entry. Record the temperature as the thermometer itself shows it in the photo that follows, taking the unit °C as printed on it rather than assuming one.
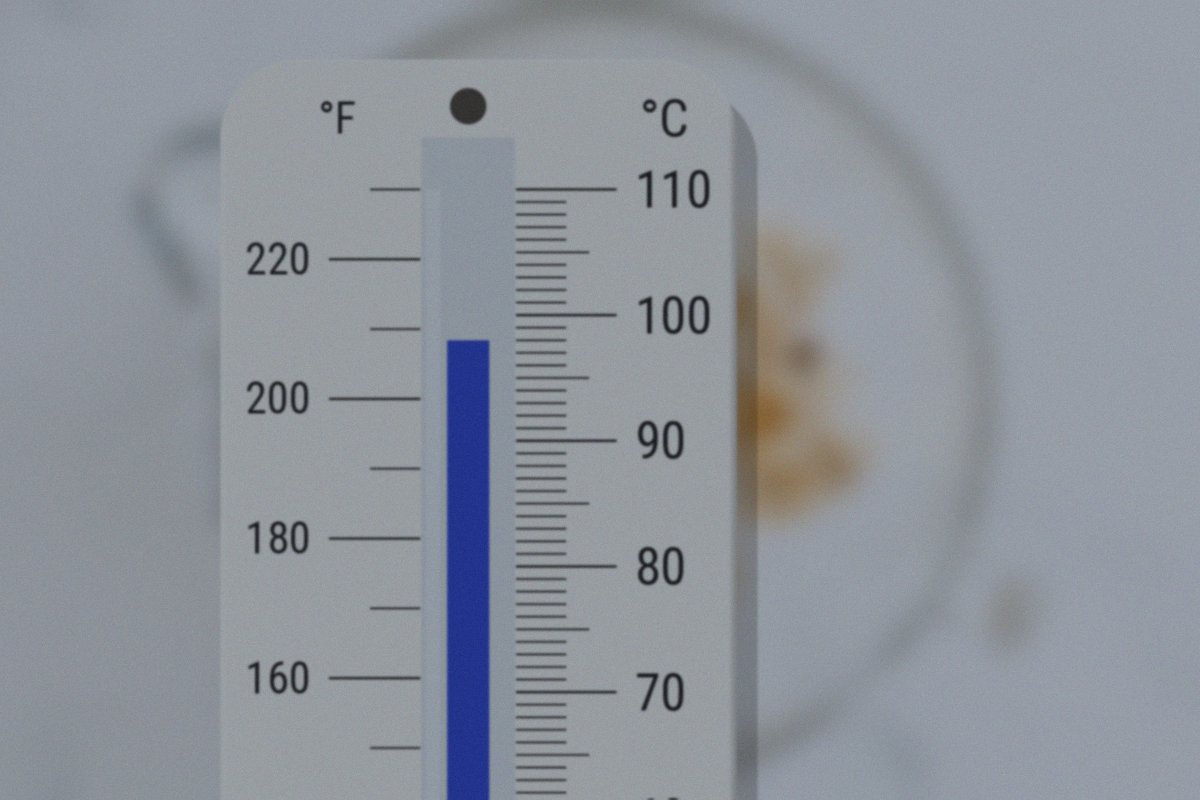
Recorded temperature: 98 °C
